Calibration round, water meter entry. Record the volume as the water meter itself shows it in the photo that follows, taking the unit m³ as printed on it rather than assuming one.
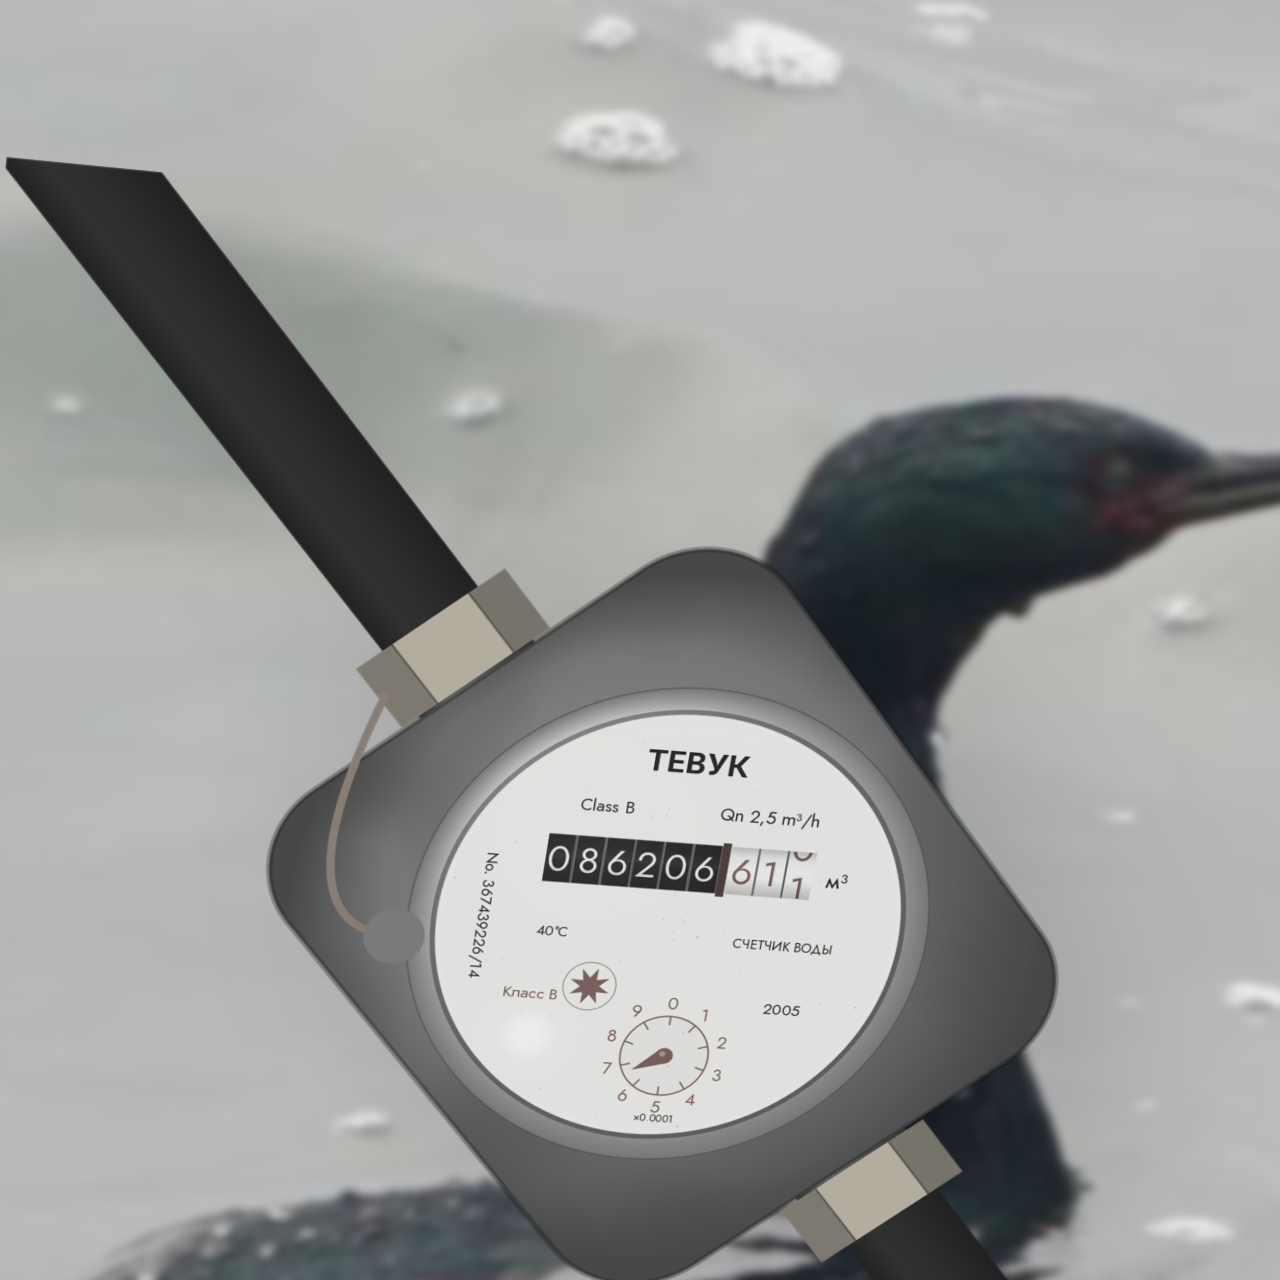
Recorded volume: 86206.6106 m³
